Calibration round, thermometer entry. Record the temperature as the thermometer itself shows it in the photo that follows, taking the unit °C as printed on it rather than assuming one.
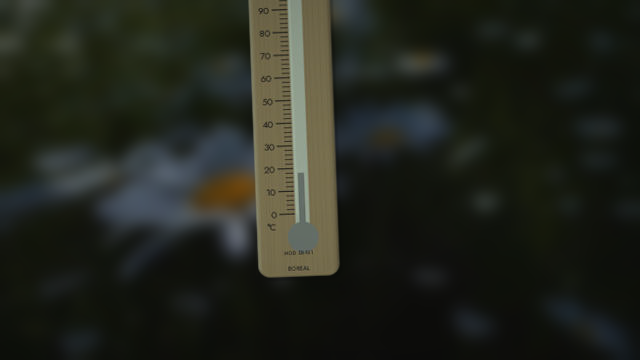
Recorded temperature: 18 °C
